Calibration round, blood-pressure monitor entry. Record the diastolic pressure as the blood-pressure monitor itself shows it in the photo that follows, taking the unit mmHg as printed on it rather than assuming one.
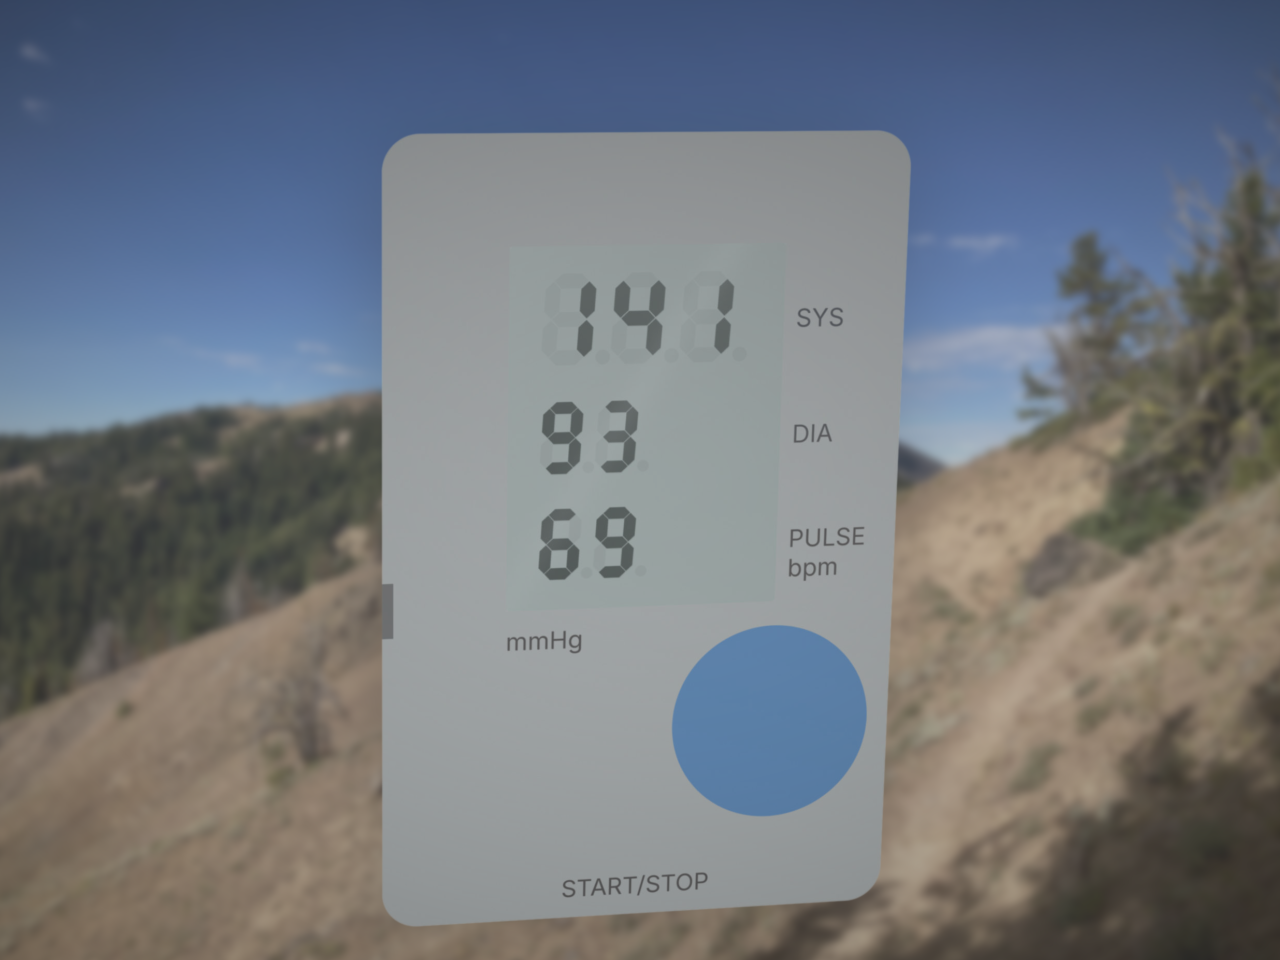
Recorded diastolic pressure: 93 mmHg
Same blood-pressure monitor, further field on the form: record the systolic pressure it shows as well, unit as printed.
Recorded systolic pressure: 141 mmHg
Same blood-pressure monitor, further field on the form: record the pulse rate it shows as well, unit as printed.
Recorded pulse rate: 69 bpm
